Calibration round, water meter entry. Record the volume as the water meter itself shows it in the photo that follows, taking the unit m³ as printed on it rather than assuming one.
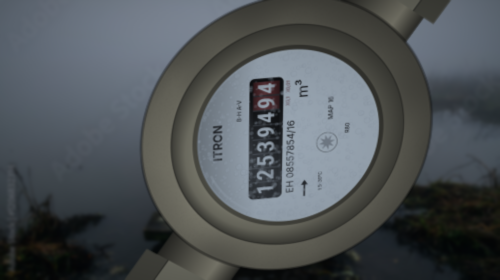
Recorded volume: 125394.94 m³
